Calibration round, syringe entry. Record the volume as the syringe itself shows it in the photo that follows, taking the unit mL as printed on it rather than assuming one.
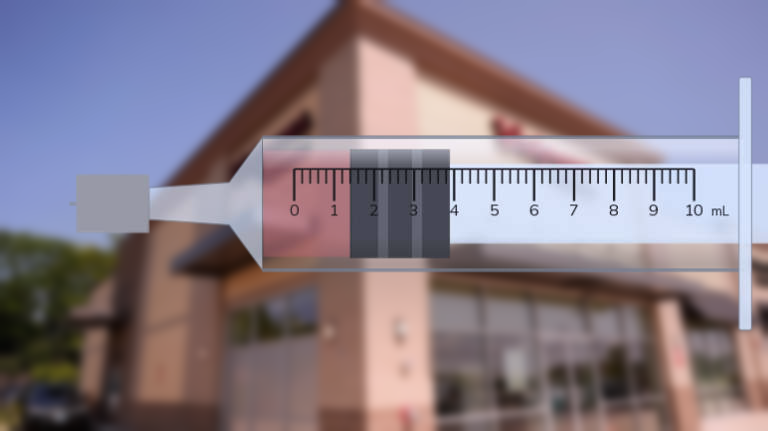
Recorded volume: 1.4 mL
